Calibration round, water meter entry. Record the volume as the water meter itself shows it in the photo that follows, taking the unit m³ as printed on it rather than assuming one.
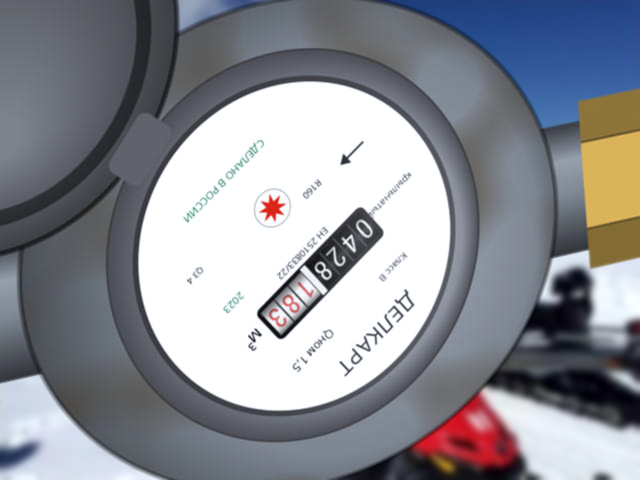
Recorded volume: 428.183 m³
